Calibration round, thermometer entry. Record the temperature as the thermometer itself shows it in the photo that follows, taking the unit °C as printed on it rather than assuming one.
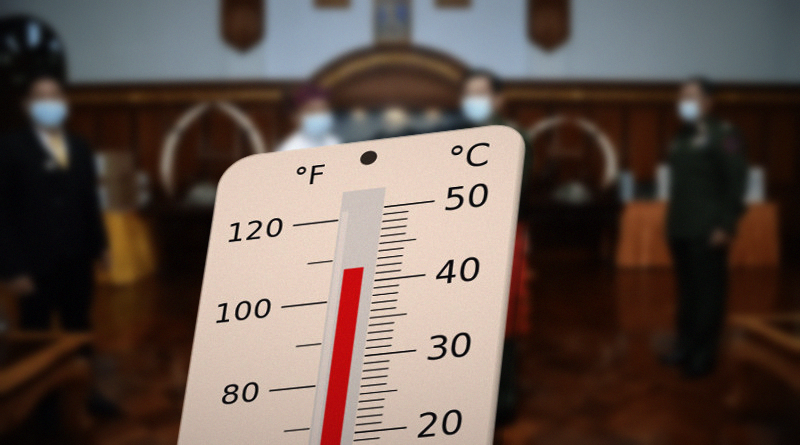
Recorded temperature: 42 °C
